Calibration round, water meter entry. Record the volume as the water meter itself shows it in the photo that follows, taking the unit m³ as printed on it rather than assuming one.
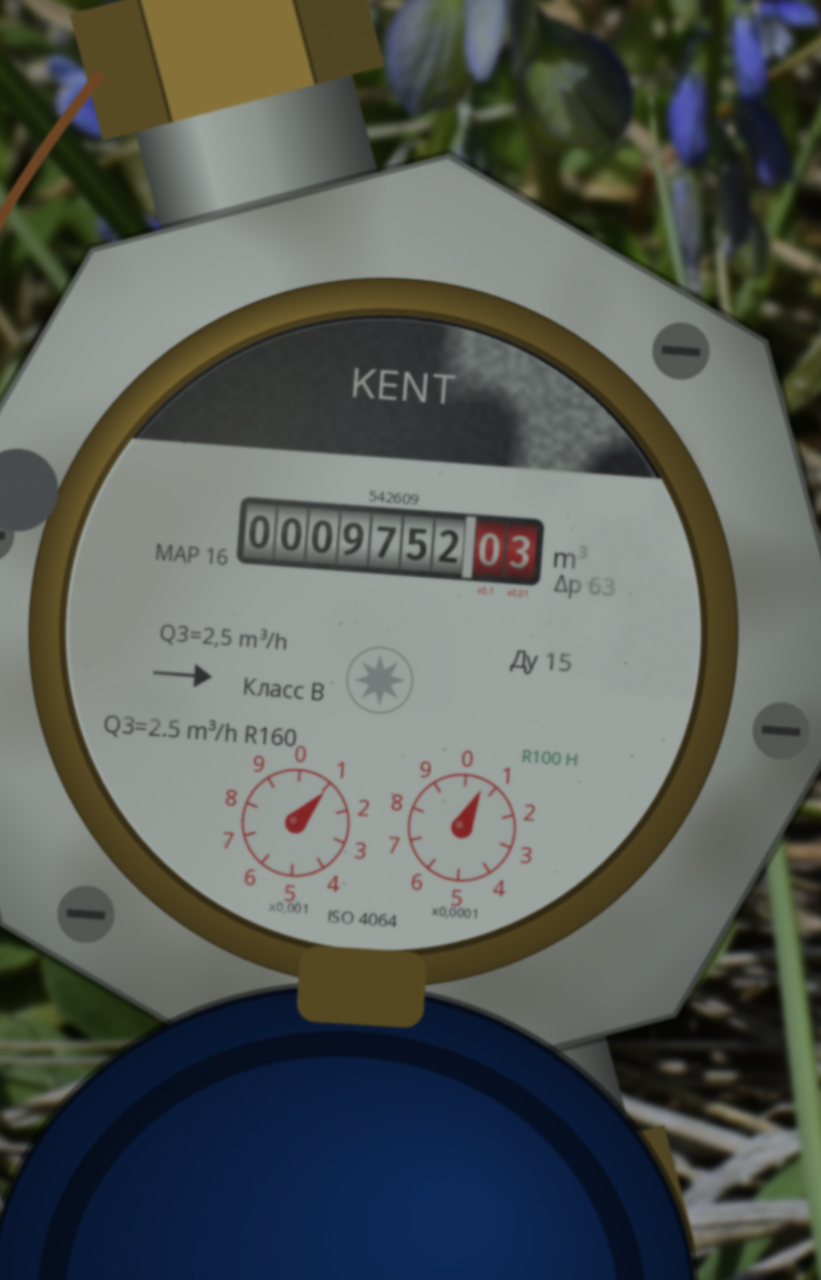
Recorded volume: 9752.0310 m³
